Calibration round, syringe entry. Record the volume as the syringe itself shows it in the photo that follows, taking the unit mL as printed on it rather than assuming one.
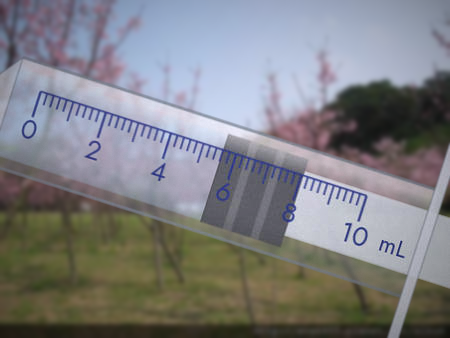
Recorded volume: 5.6 mL
